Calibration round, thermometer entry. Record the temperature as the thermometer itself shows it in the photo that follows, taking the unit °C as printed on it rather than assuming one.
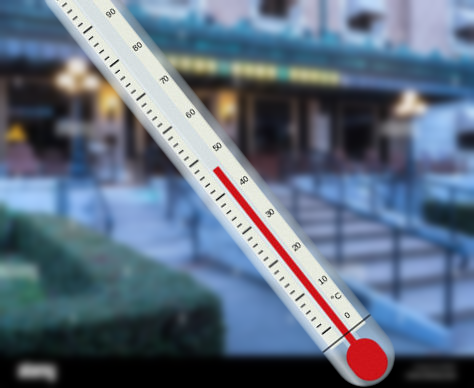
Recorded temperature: 46 °C
